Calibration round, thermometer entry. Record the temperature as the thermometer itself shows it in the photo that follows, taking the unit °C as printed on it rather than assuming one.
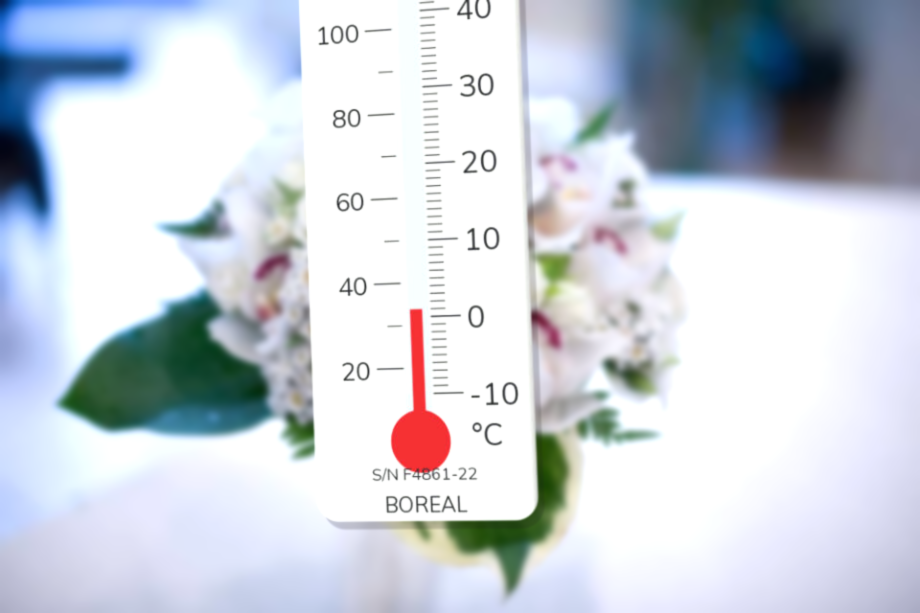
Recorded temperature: 1 °C
